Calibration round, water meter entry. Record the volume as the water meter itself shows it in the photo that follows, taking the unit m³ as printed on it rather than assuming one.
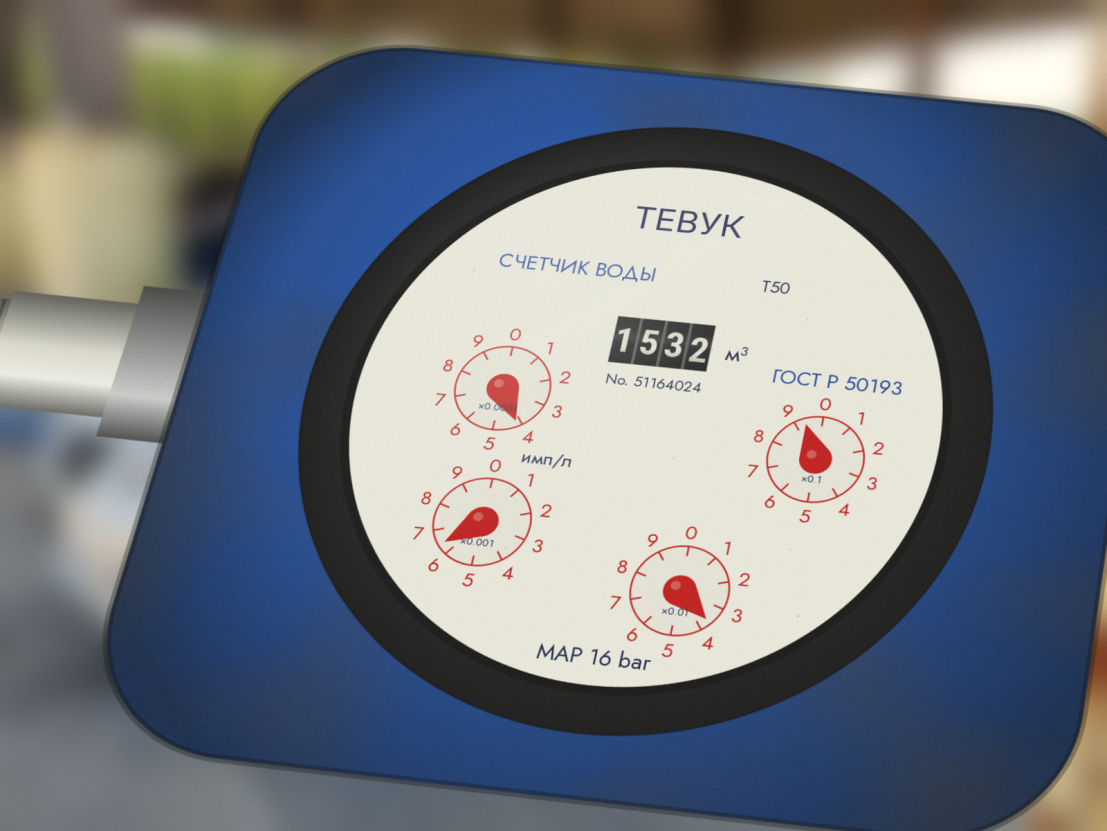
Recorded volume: 1531.9364 m³
